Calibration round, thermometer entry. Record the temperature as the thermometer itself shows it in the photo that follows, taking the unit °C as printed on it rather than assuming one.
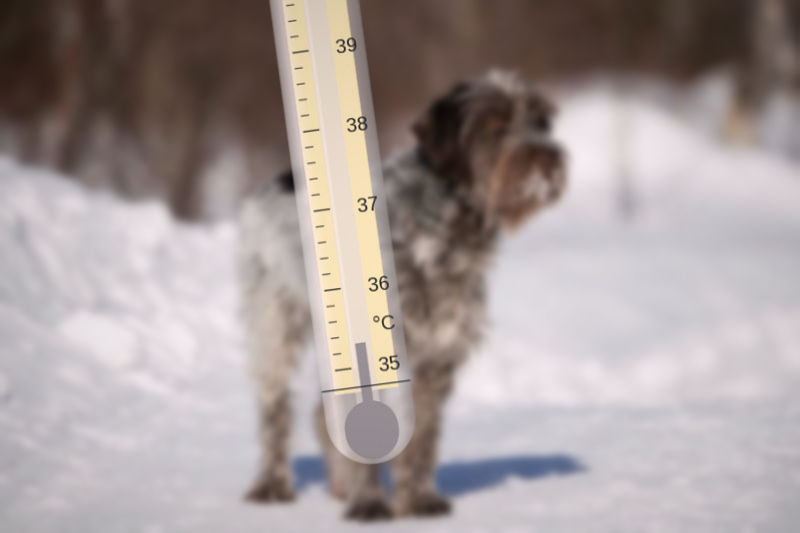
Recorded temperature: 35.3 °C
